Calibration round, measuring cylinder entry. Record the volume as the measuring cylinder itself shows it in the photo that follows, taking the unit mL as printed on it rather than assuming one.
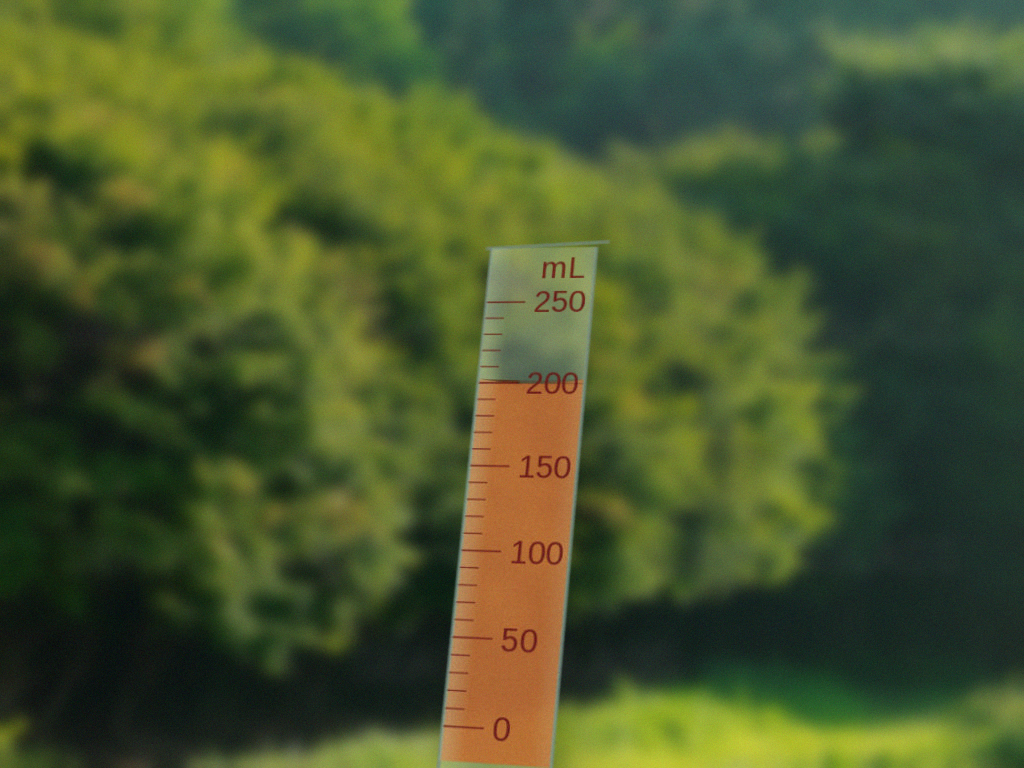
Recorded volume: 200 mL
